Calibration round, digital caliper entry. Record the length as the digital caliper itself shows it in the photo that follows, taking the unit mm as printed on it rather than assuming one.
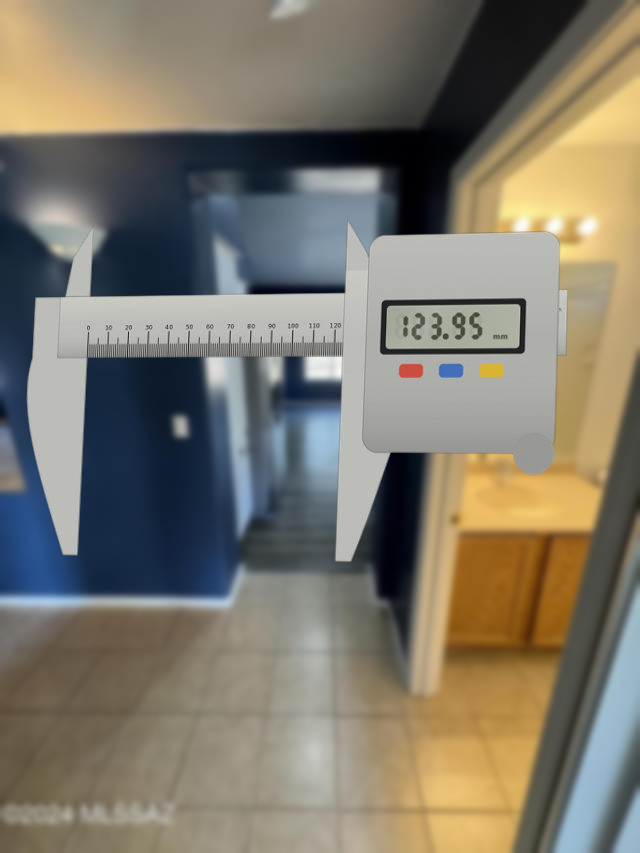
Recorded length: 123.95 mm
